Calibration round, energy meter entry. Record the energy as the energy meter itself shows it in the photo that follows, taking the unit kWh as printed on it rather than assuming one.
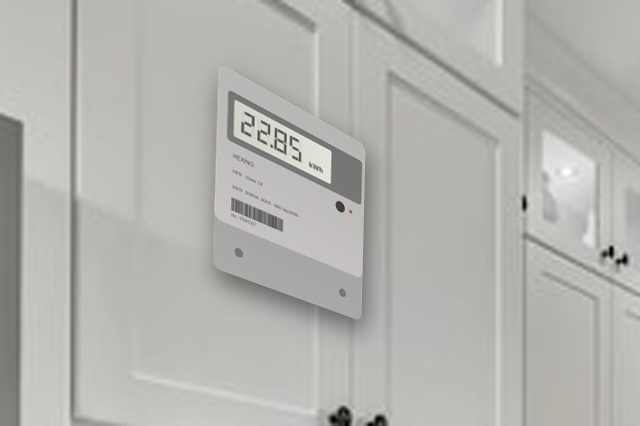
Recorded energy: 22.85 kWh
